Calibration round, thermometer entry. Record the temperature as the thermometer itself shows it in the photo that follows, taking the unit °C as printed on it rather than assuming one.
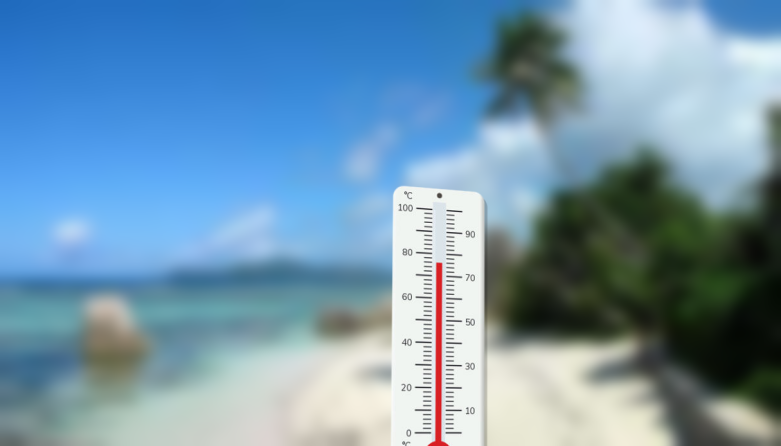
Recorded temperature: 76 °C
